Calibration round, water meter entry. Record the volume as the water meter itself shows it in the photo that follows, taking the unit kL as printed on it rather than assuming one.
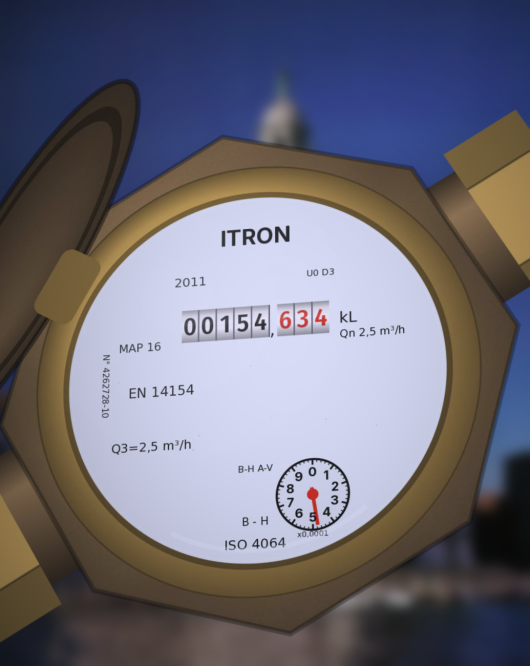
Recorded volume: 154.6344 kL
